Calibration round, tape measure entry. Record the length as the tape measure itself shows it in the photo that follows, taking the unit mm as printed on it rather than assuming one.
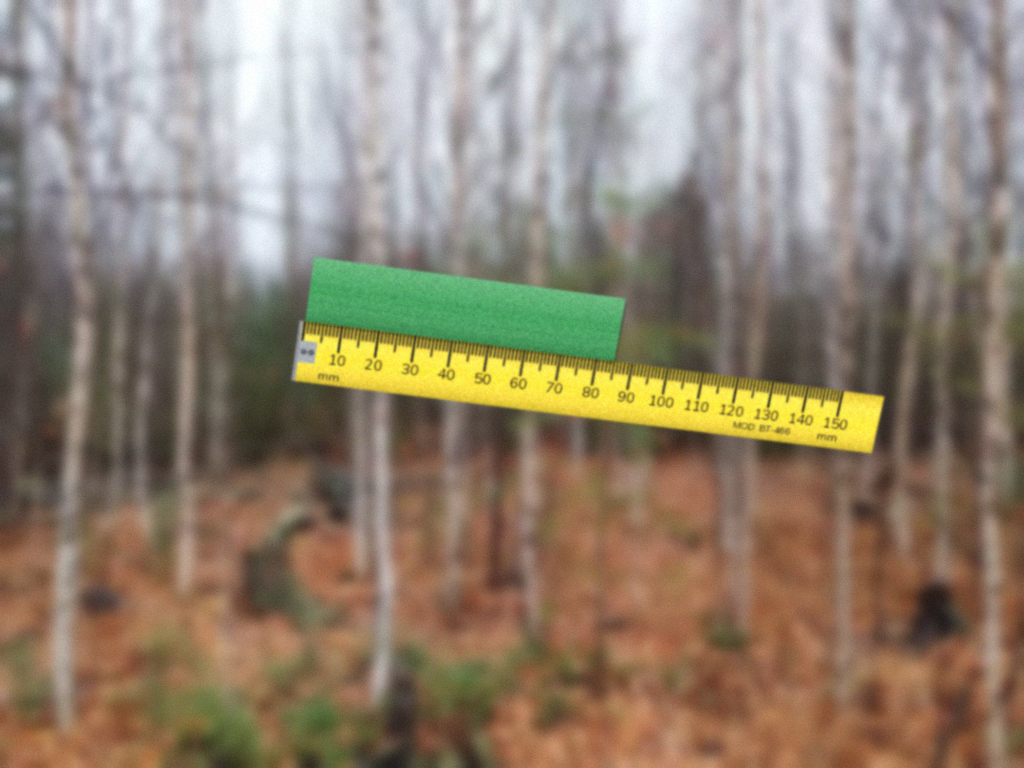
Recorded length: 85 mm
